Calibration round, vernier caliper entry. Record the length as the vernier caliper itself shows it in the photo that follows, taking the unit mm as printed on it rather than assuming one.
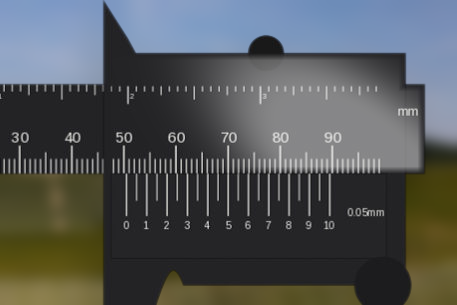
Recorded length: 50.5 mm
